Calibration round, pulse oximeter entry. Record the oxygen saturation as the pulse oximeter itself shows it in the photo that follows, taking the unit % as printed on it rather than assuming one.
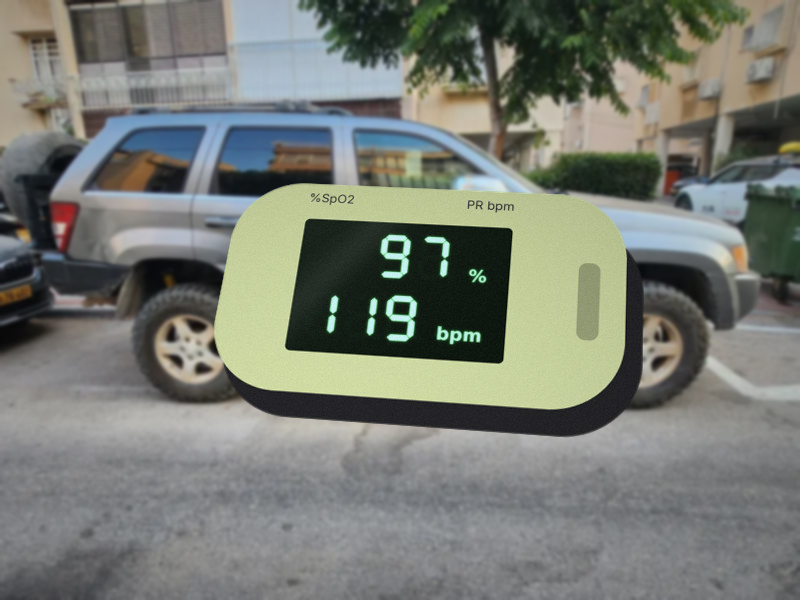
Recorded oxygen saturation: 97 %
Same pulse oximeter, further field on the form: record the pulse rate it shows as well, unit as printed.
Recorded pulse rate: 119 bpm
